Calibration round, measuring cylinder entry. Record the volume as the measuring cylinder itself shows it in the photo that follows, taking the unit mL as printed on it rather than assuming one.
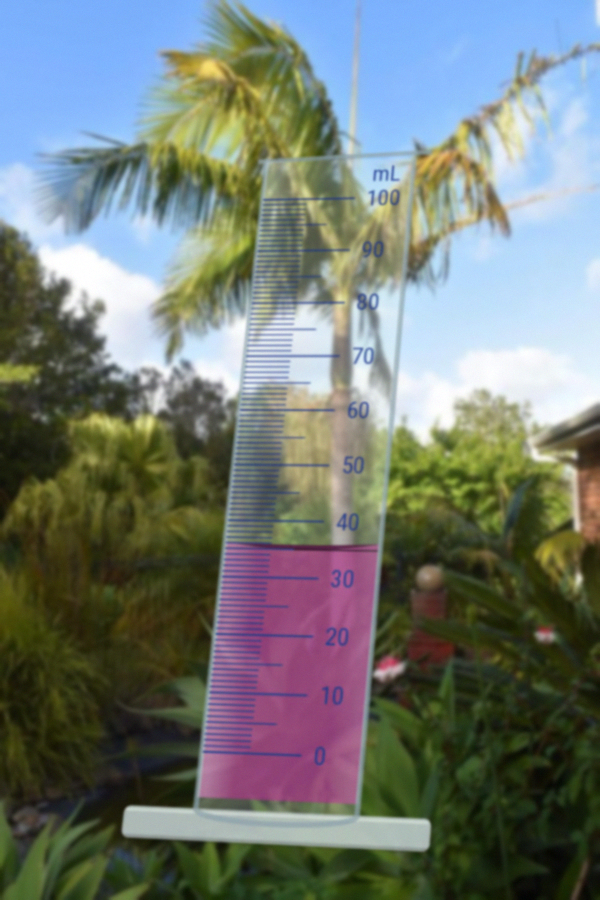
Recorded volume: 35 mL
